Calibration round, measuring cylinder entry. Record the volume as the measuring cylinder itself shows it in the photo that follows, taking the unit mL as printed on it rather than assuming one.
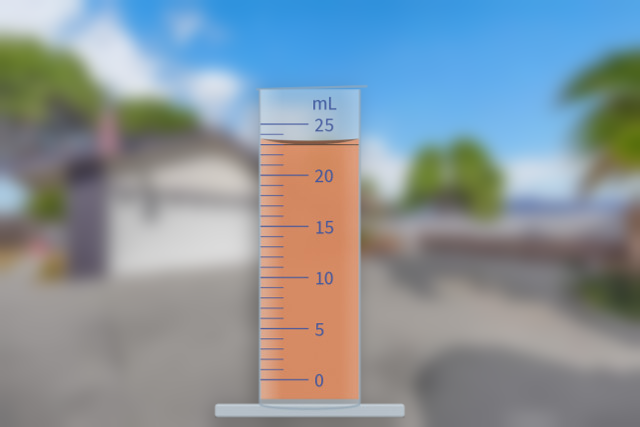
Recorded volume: 23 mL
